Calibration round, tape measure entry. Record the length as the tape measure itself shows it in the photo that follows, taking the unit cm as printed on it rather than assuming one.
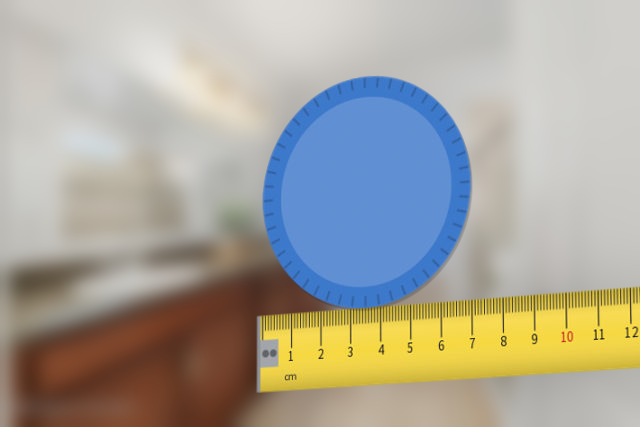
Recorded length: 7 cm
